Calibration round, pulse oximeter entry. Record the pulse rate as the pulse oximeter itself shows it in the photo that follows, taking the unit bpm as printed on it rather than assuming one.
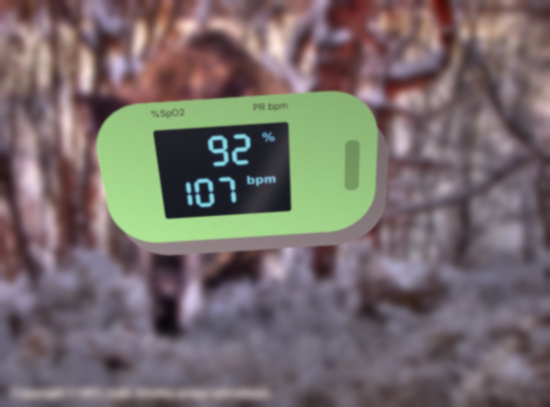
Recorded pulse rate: 107 bpm
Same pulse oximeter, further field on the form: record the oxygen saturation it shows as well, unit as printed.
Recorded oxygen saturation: 92 %
